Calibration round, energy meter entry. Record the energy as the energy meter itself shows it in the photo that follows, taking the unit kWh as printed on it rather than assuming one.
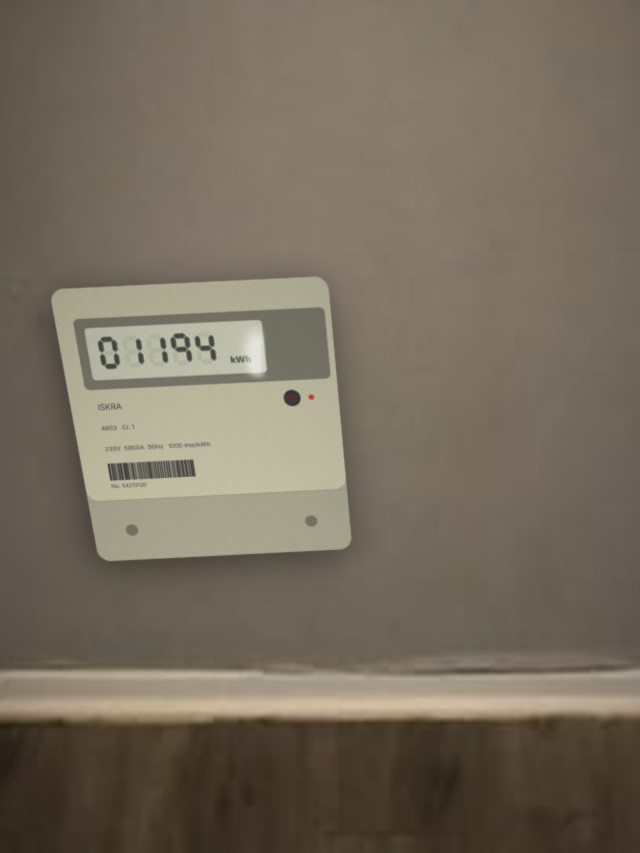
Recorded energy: 1194 kWh
